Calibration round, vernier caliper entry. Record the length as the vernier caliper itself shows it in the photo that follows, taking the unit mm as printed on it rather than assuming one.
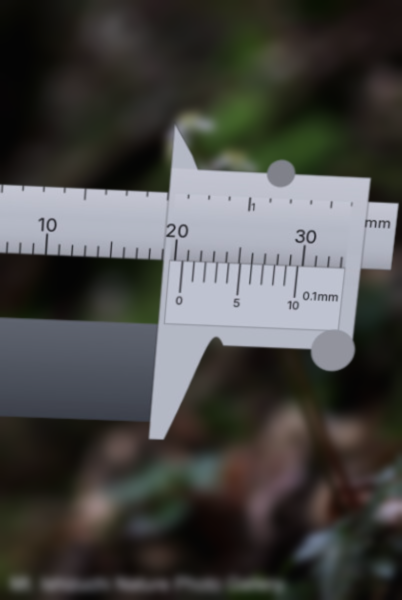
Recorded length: 20.6 mm
